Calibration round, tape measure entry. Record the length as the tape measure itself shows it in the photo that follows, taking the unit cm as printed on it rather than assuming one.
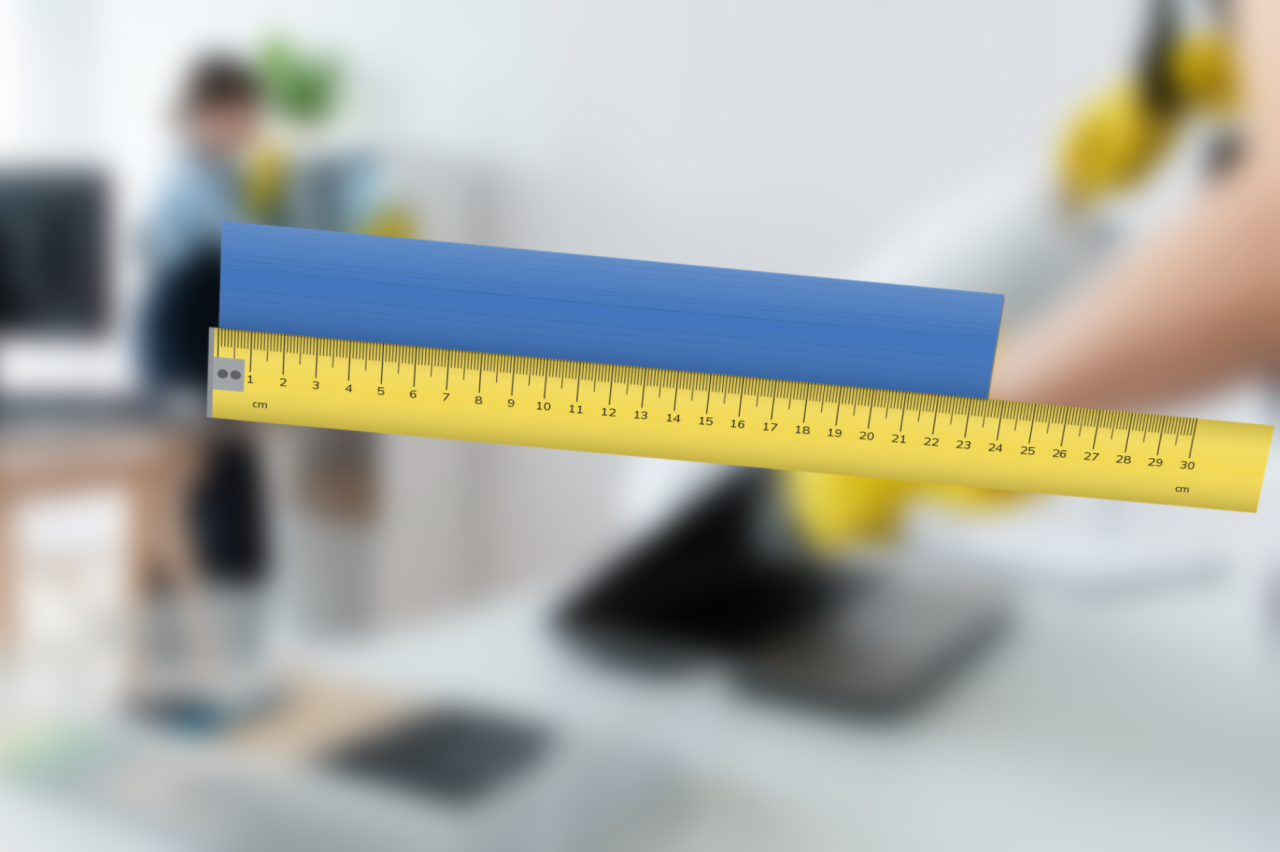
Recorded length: 23.5 cm
